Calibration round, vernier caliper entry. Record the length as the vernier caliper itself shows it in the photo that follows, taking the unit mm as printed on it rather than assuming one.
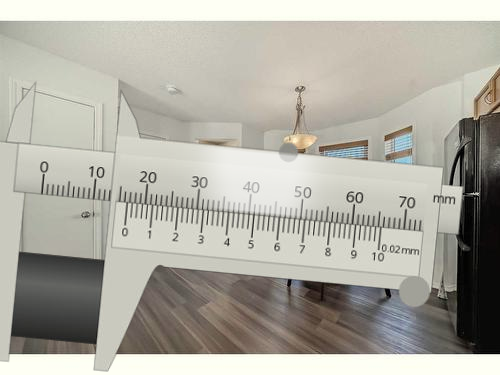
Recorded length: 16.5 mm
